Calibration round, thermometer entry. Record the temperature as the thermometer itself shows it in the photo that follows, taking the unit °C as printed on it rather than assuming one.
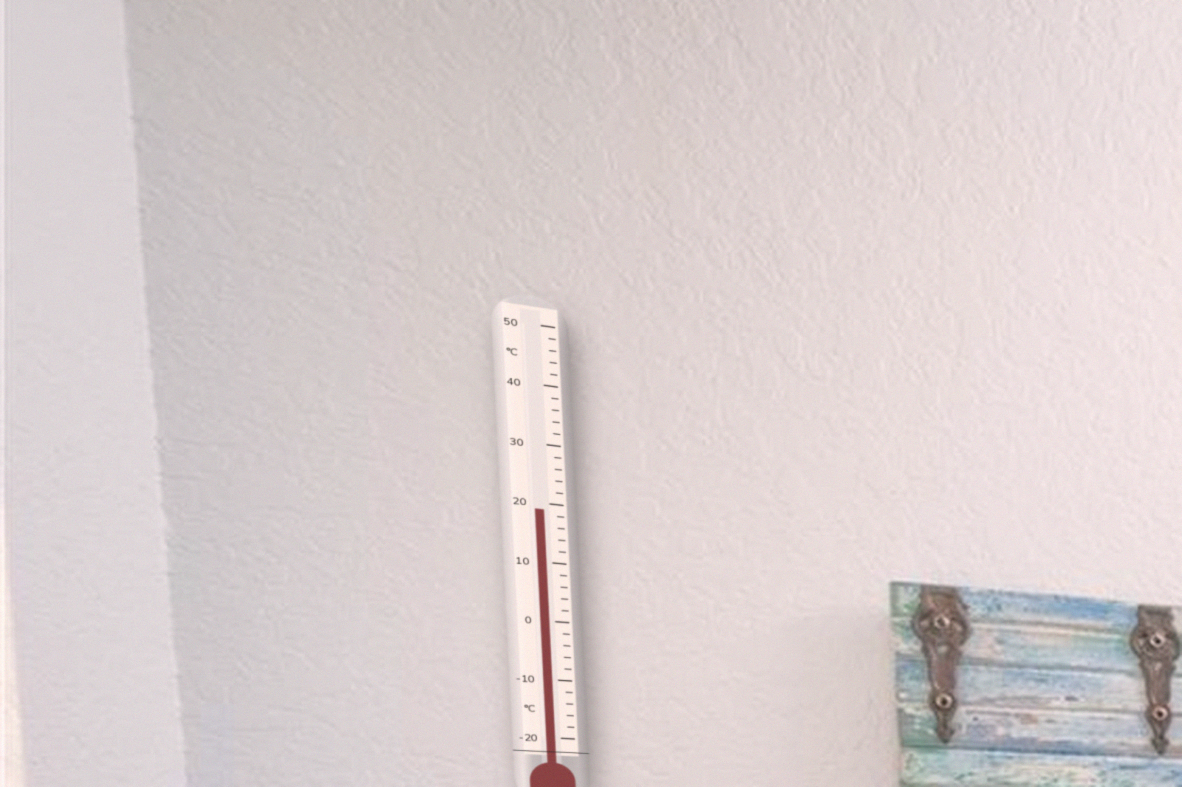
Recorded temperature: 19 °C
